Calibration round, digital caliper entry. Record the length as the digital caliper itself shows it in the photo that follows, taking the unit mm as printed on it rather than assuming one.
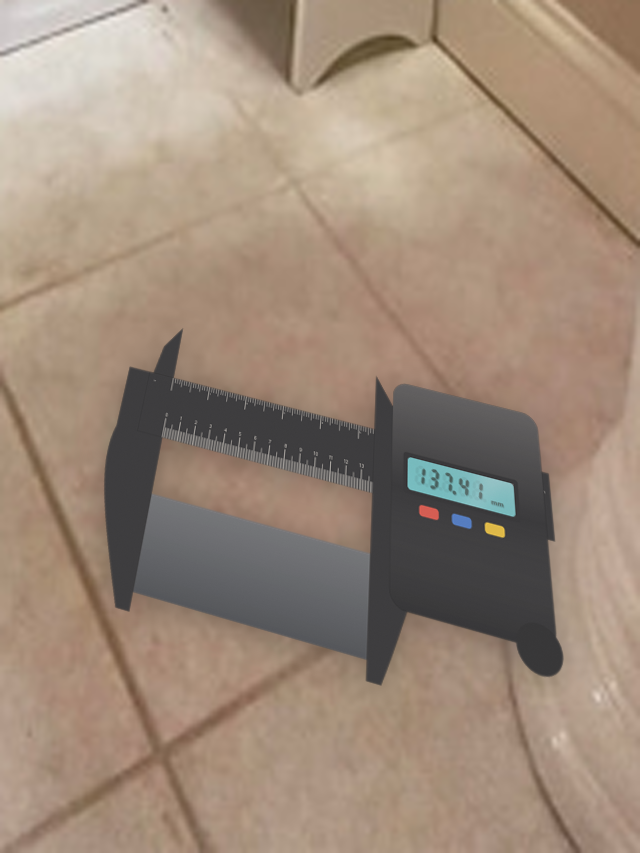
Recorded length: 137.41 mm
